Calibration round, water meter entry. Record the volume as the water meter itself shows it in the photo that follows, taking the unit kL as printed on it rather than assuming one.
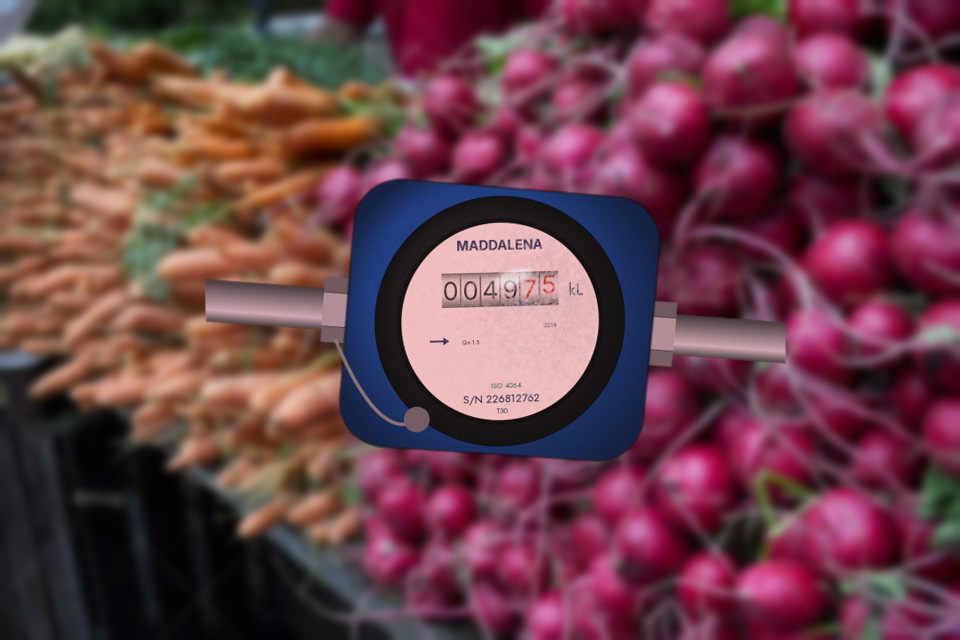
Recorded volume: 49.75 kL
